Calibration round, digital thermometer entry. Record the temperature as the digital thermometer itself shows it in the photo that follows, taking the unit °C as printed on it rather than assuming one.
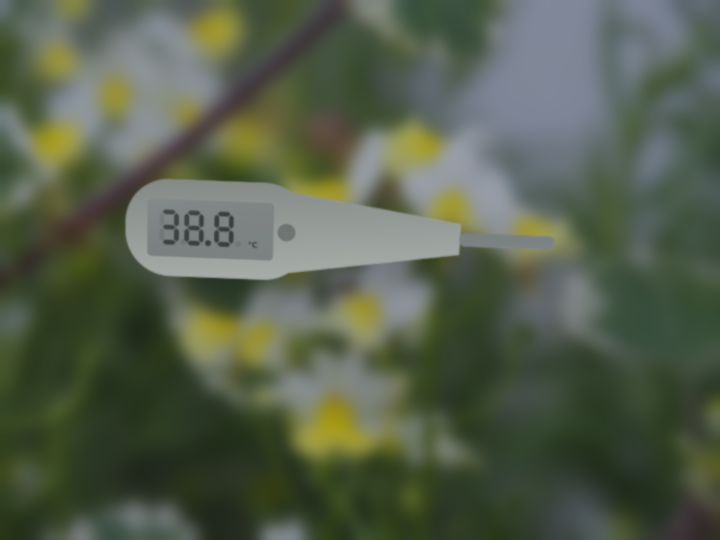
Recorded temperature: 38.8 °C
